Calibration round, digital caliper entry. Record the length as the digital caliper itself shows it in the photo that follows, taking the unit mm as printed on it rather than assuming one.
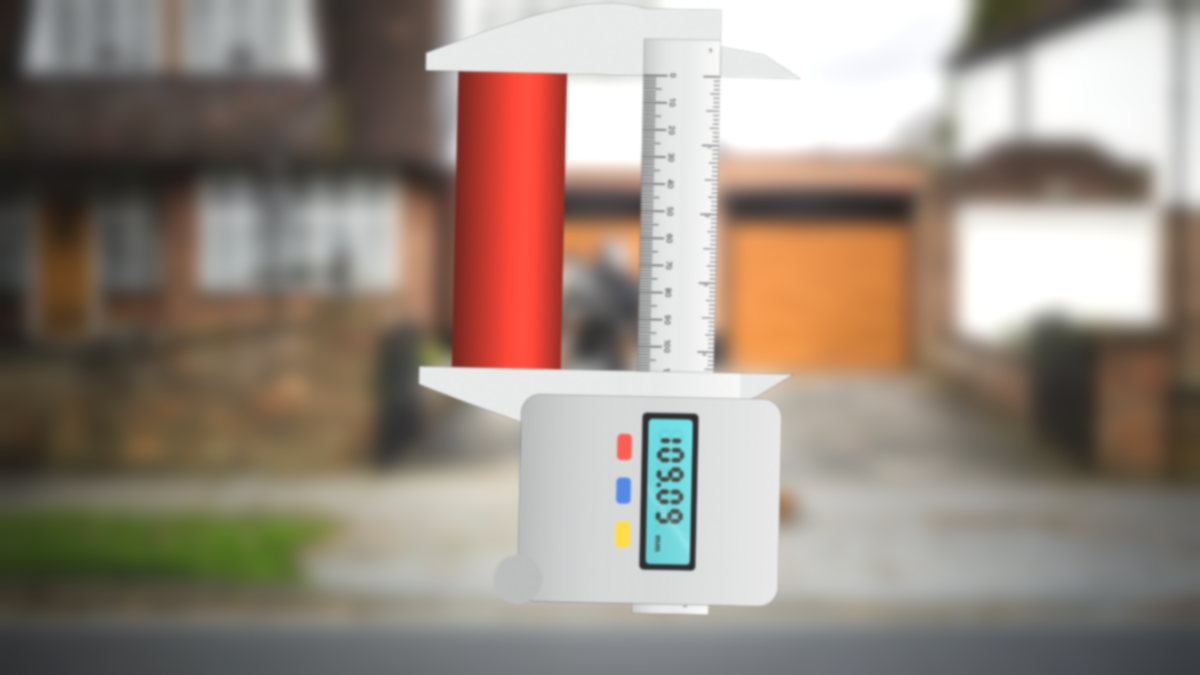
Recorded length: 109.09 mm
